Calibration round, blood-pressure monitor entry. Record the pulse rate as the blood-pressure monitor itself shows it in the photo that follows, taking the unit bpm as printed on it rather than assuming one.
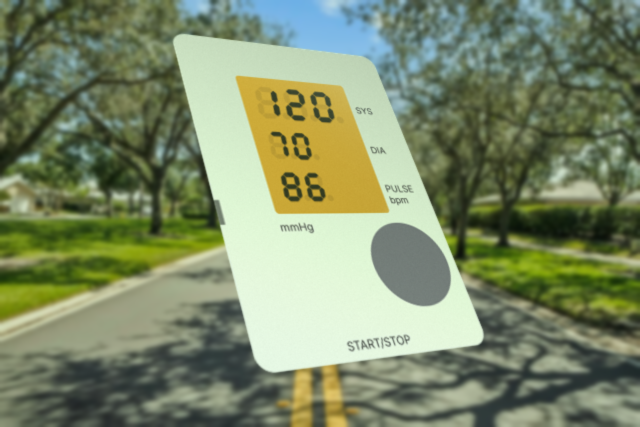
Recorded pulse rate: 86 bpm
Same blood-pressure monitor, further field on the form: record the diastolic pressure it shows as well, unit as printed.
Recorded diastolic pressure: 70 mmHg
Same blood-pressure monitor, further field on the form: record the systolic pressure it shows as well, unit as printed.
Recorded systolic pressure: 120 mmHg
